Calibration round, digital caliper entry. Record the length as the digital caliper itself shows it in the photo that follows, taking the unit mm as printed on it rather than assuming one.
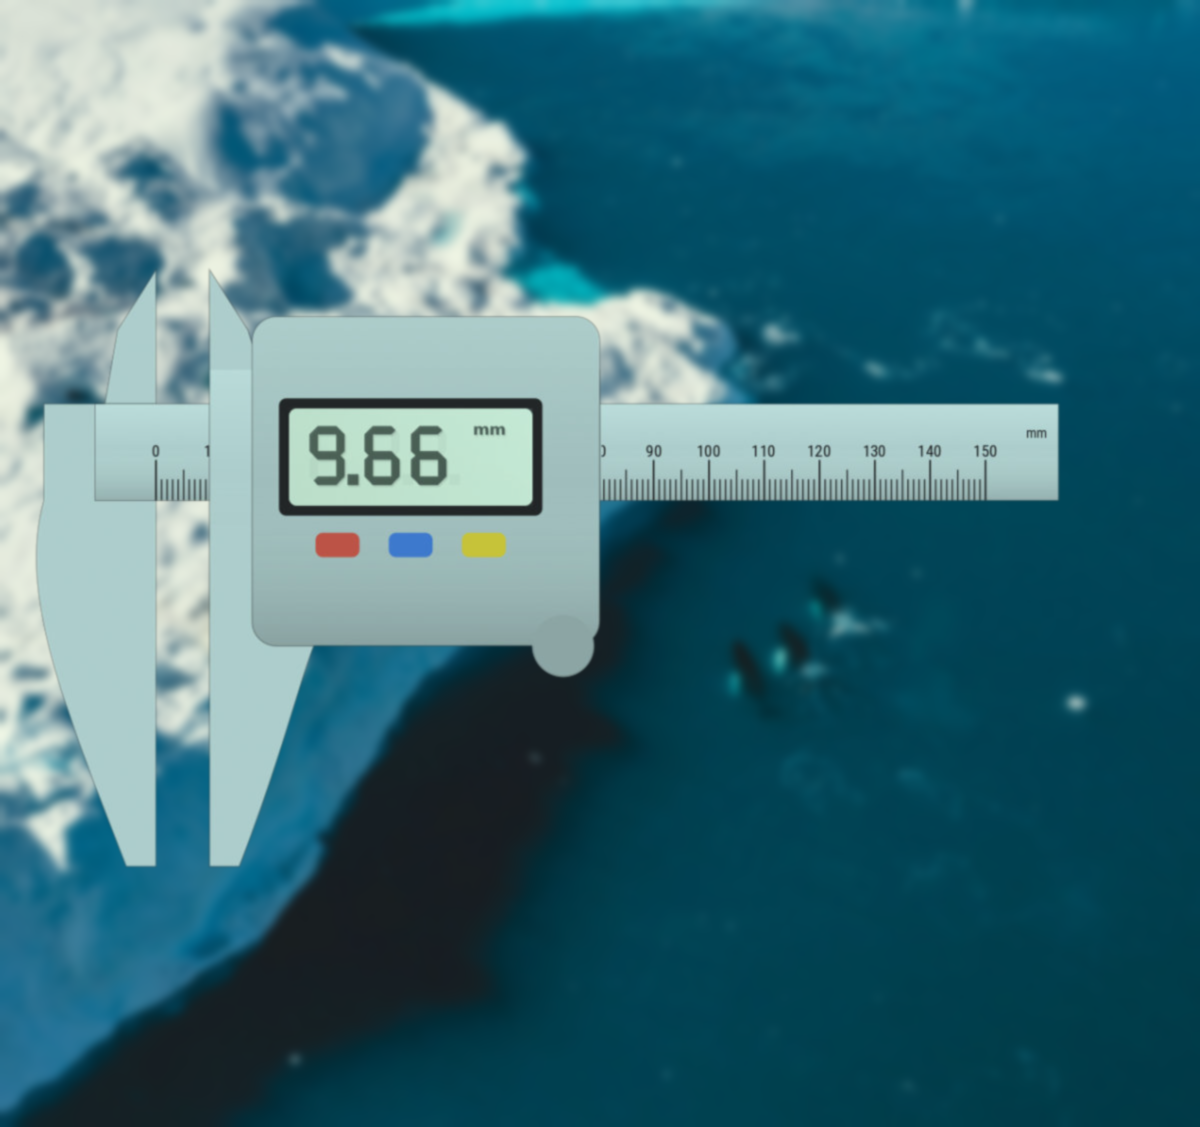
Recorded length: 9.66 mm
